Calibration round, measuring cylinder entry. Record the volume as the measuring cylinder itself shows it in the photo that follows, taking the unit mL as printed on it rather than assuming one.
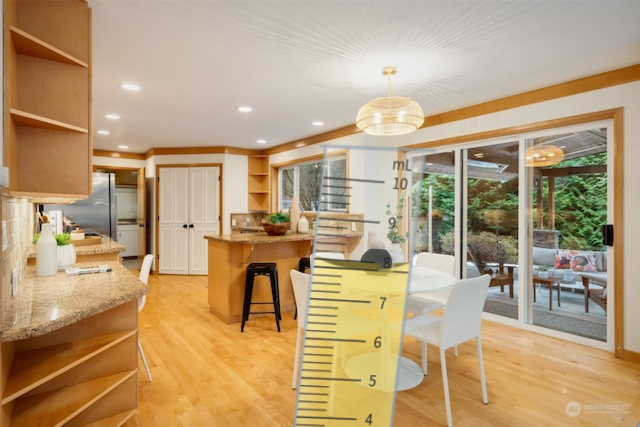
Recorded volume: 7.8 mL
